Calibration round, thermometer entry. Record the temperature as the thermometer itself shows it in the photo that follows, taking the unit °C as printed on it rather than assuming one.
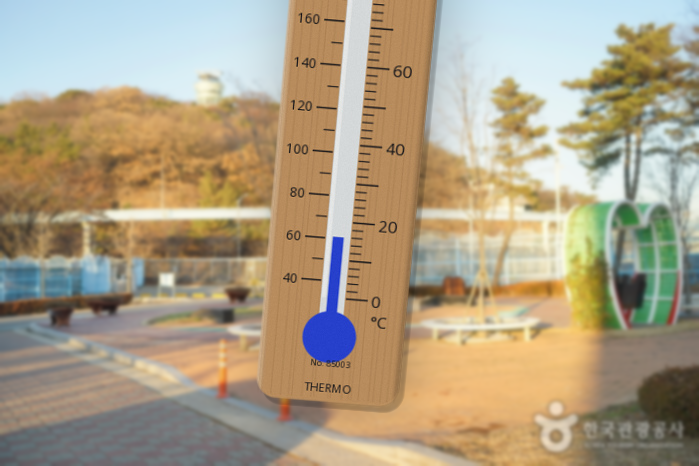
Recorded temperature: 16 °C
